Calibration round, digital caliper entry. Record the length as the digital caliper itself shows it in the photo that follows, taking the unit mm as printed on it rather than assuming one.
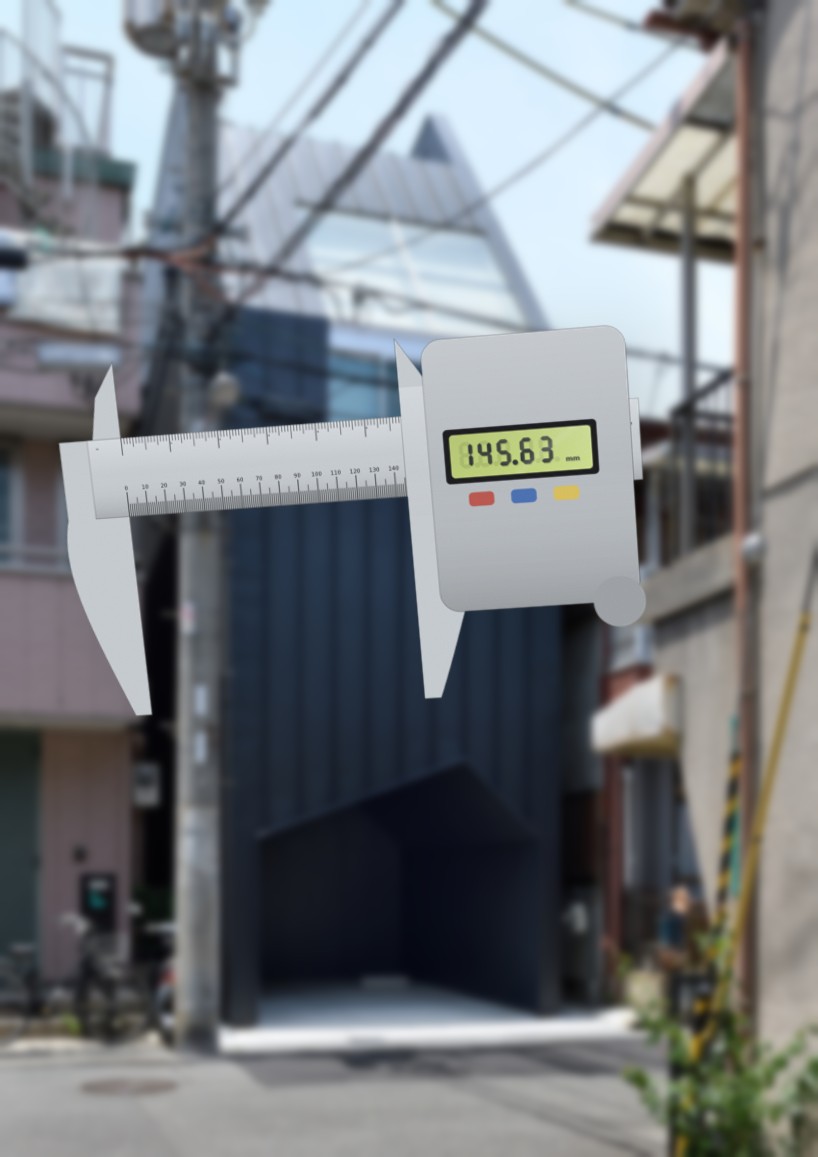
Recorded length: 145.63 mm
